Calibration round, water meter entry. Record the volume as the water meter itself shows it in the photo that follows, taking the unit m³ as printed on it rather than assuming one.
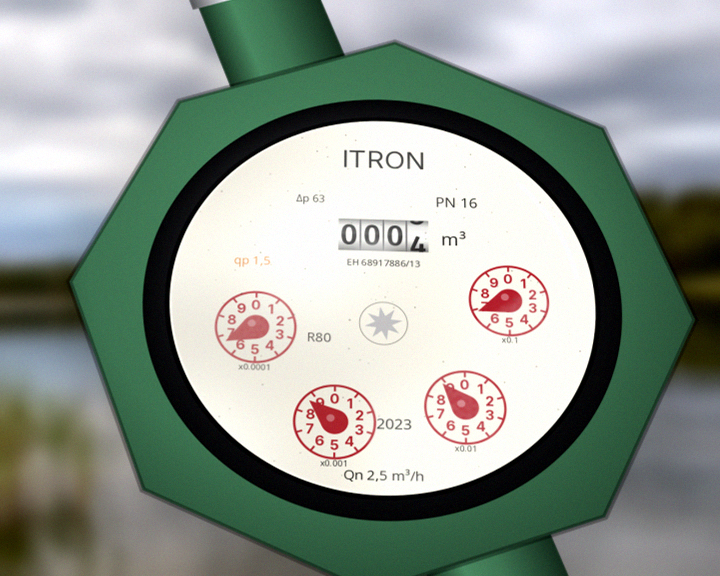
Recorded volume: 3.6886 m³
